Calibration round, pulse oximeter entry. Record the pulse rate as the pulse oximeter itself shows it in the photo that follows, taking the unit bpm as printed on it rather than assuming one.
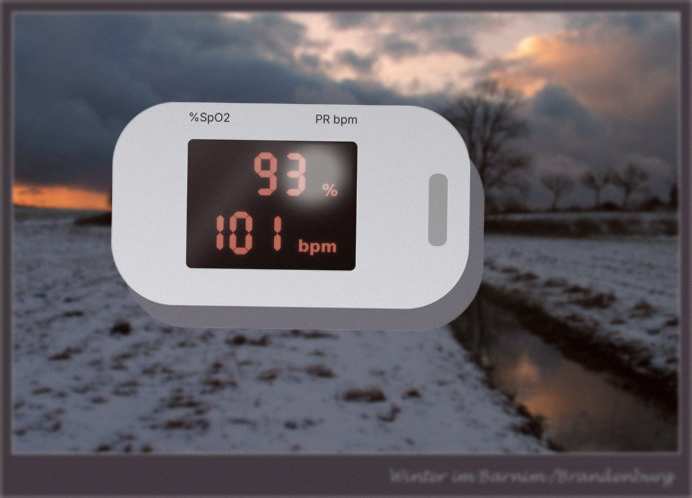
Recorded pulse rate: 101 bpm
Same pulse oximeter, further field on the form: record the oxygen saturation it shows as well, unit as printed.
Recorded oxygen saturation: 93 %
